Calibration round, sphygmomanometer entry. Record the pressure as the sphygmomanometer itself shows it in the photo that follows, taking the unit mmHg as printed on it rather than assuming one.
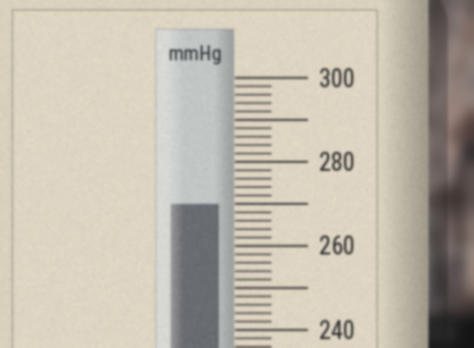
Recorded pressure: 270 mmHg
